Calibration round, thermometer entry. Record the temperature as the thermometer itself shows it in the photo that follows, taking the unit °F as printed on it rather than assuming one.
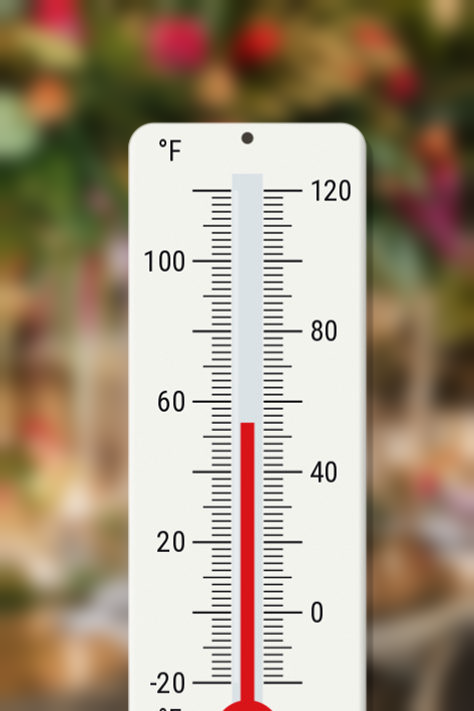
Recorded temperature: 54 °F
